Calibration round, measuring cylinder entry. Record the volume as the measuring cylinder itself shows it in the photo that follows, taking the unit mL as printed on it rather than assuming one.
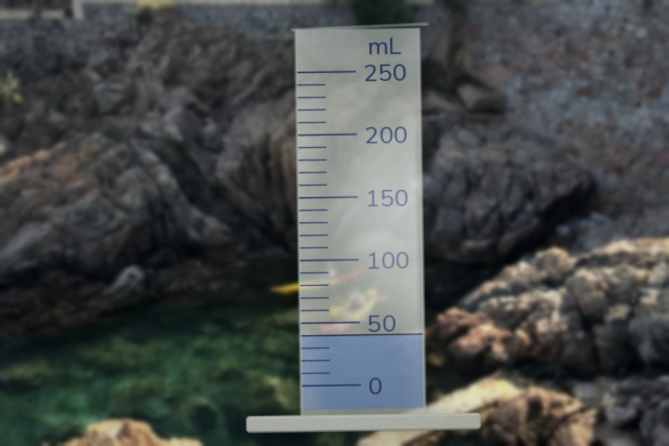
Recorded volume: 40 mL
